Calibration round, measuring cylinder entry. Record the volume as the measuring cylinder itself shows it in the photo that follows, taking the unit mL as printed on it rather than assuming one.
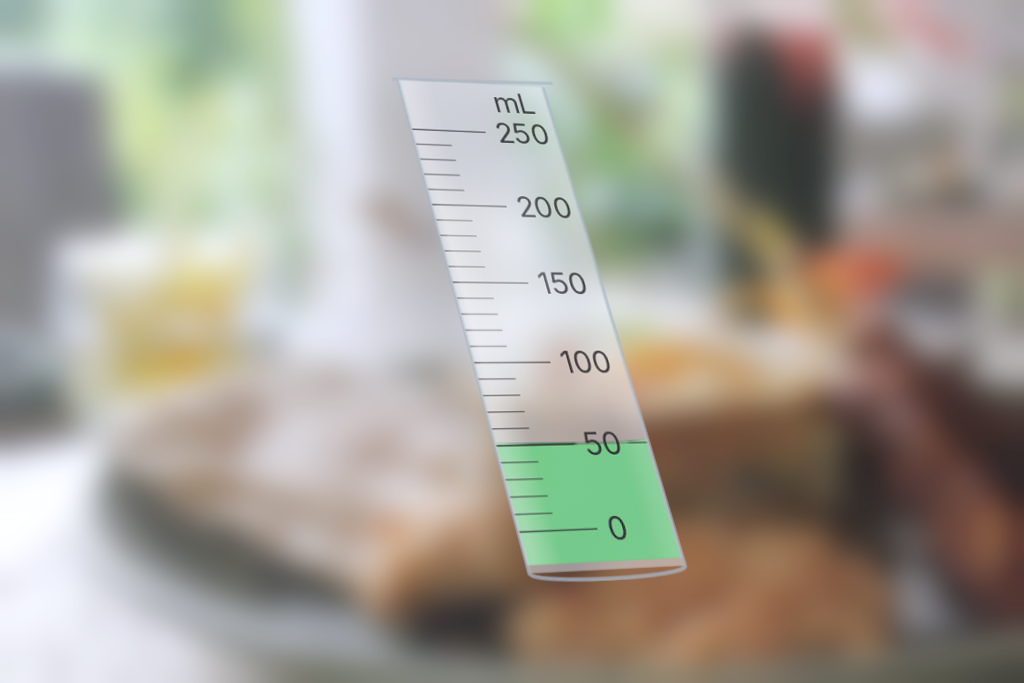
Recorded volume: 50 mL
